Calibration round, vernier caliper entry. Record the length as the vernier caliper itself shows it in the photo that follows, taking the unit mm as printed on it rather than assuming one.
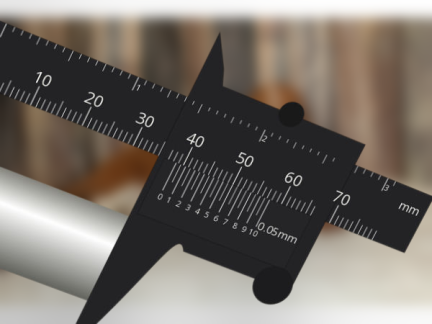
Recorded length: 38.6 mm
